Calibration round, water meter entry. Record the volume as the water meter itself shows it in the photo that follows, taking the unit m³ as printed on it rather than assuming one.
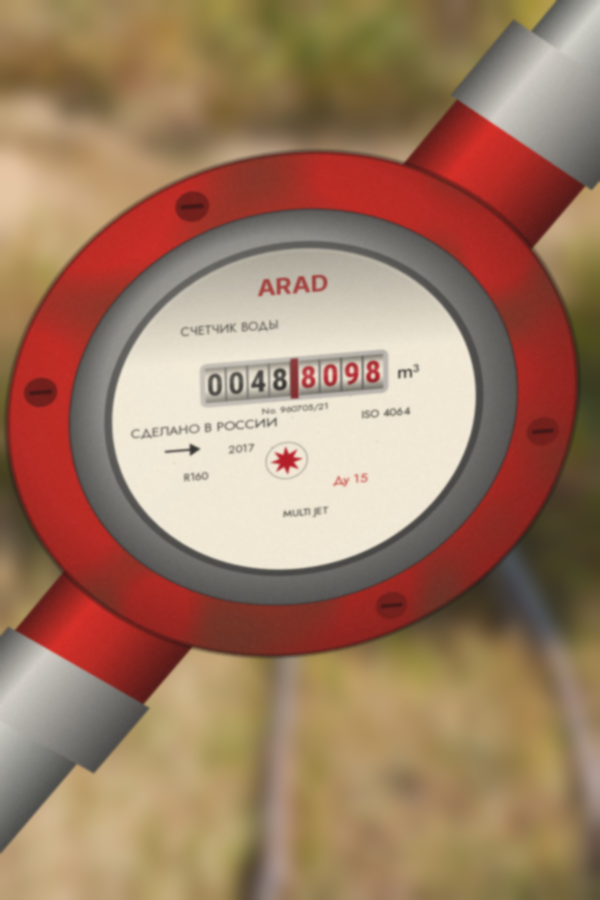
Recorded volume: 48.8098 m³
